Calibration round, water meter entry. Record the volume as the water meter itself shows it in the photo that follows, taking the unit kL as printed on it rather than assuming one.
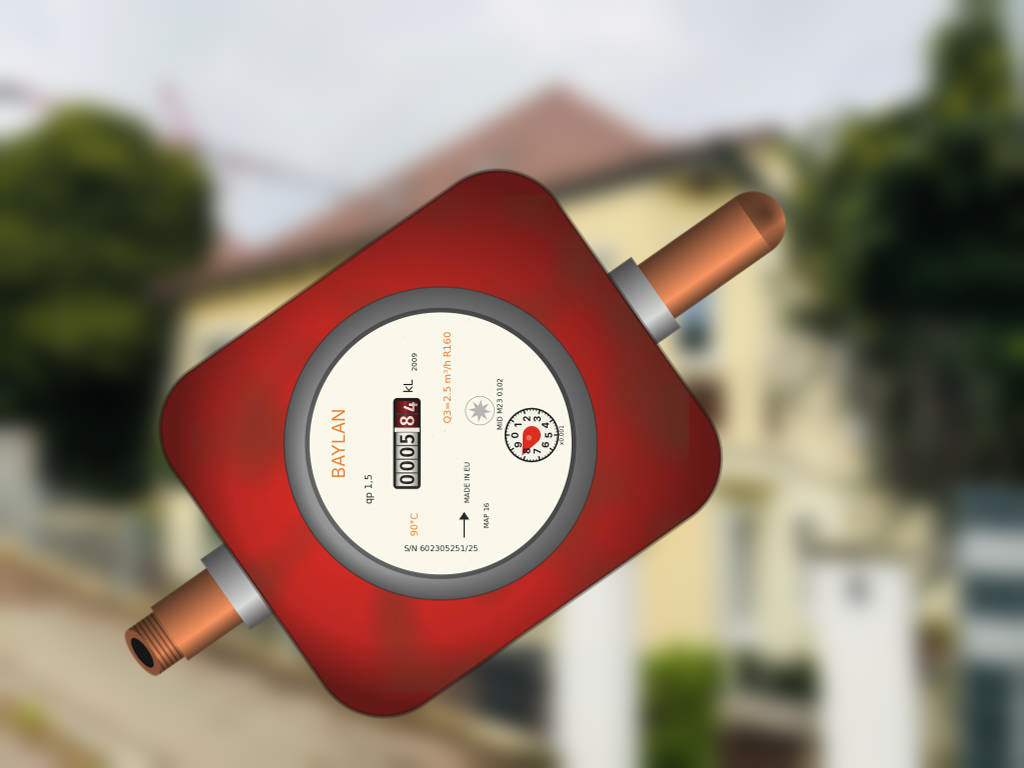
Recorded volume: 5.838 kL
